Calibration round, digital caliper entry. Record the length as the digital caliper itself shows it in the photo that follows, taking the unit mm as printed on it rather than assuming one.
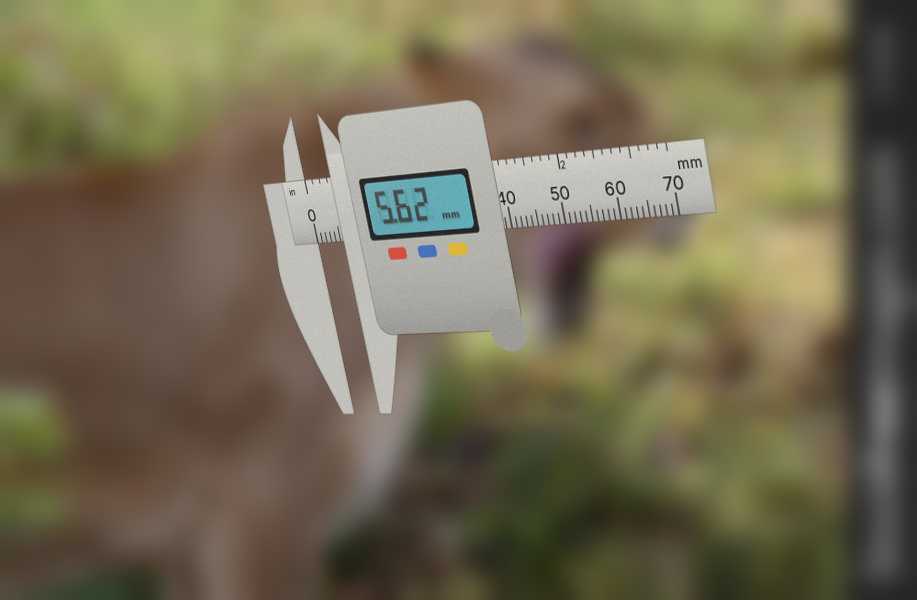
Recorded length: 5.62 mm
